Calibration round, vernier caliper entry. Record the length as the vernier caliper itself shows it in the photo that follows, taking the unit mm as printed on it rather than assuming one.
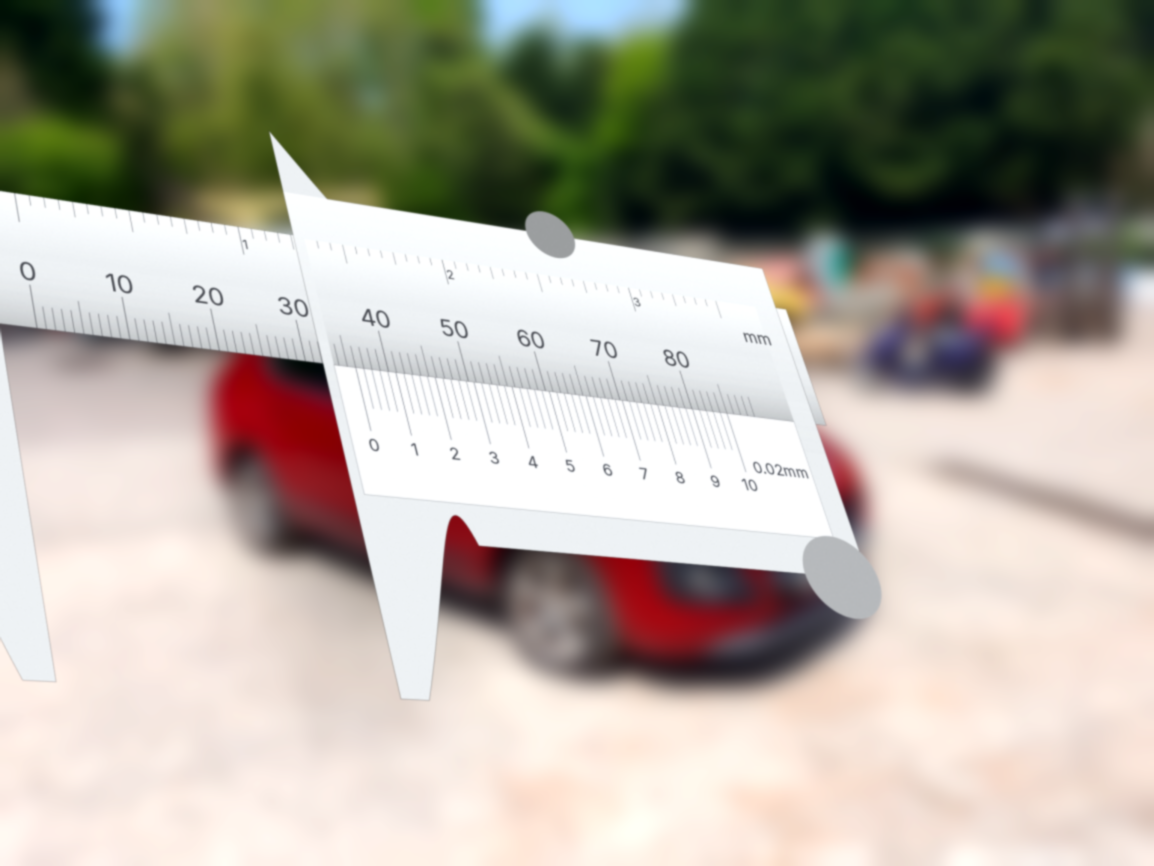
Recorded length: 36.0 mm
